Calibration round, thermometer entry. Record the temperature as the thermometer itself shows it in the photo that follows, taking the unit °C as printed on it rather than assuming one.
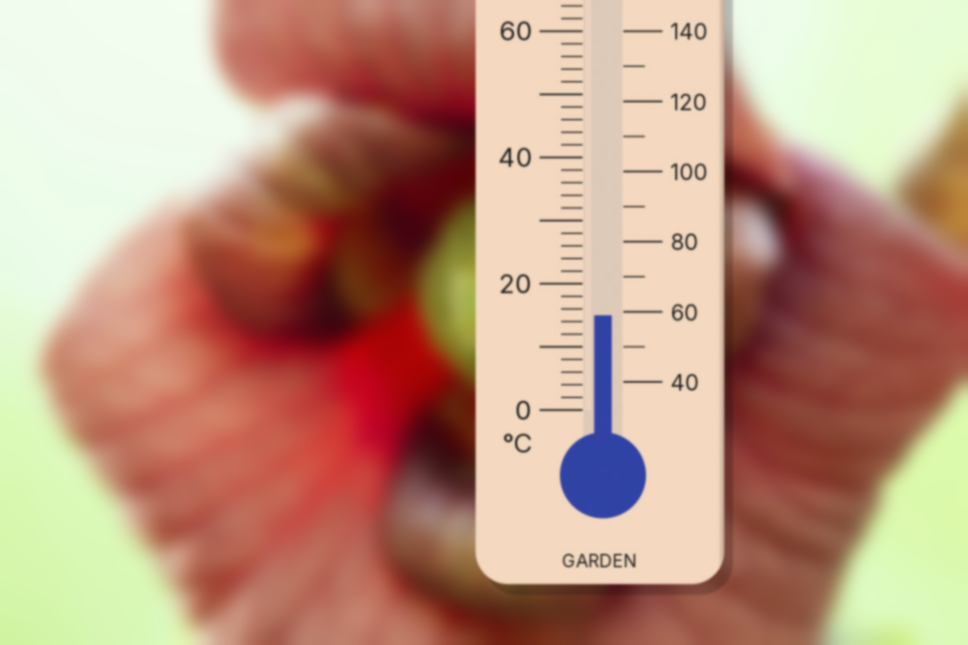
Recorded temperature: 15 °C
